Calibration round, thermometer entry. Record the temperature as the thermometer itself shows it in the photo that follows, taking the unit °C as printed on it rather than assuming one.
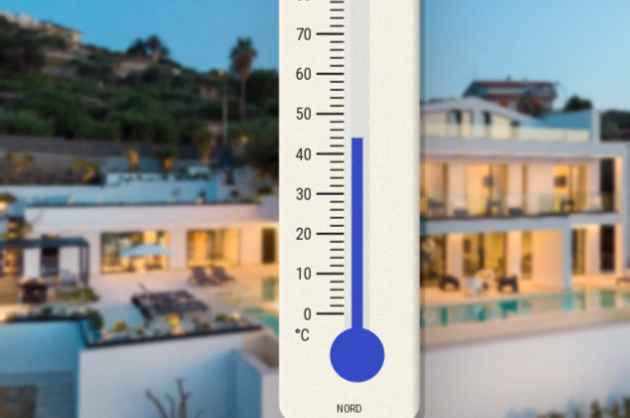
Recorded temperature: 44 °C
